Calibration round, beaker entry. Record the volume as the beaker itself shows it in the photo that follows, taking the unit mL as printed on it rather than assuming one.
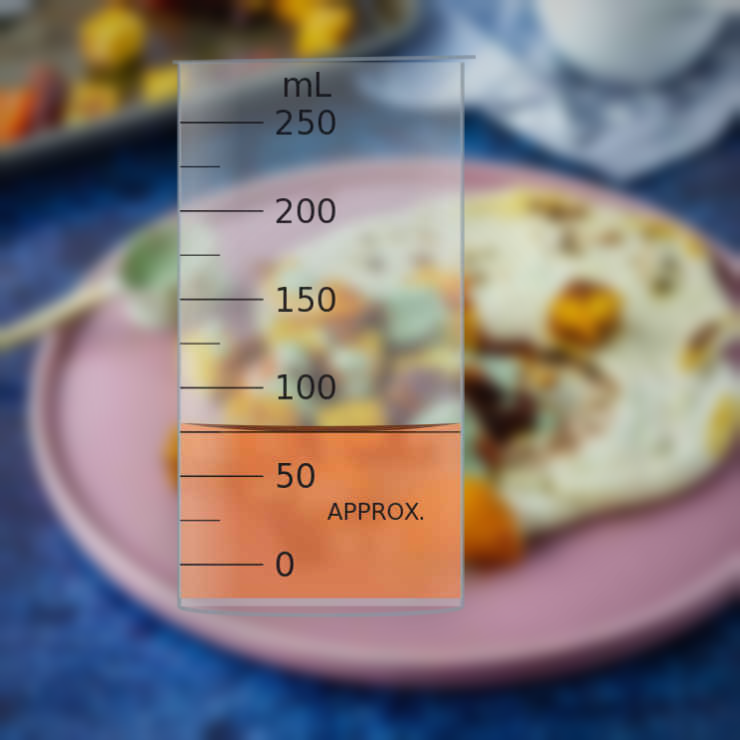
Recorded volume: 75 mL
